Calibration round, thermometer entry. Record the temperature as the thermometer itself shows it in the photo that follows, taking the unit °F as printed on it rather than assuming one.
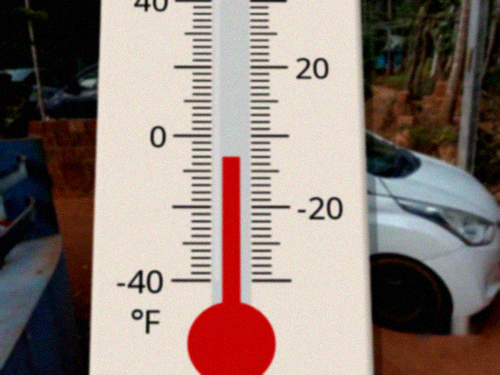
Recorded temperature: -6 °F
